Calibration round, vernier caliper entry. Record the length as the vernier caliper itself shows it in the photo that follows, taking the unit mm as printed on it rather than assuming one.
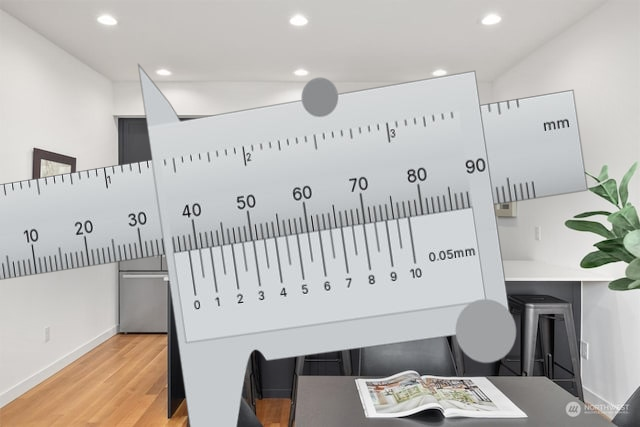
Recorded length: 38.6 mm
